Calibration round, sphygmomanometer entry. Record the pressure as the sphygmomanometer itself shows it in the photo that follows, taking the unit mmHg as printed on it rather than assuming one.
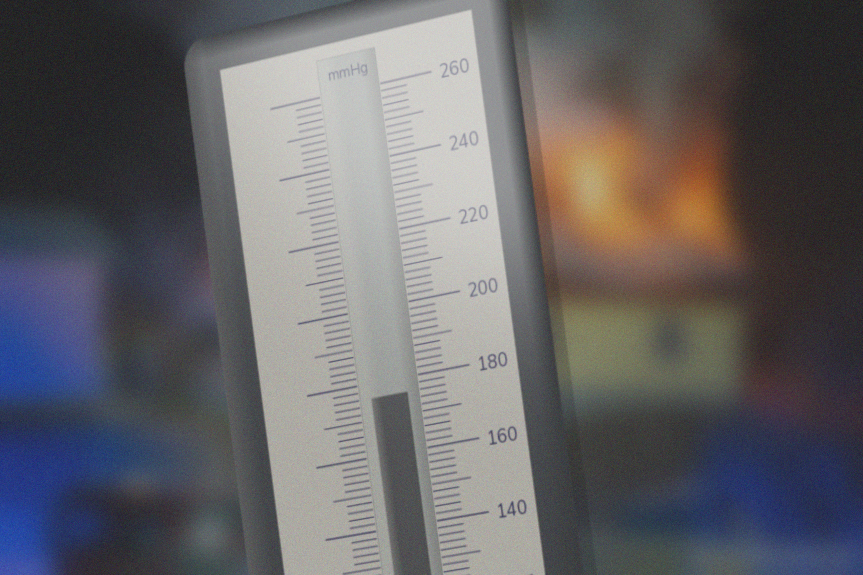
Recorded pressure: 176 mmHg
